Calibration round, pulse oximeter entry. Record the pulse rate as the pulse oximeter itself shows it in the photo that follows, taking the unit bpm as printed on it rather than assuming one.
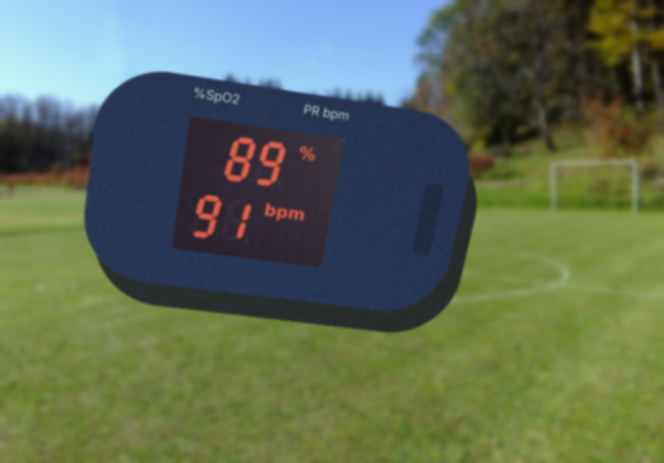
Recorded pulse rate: 91 bpm
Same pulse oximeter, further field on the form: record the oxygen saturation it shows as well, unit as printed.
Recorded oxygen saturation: 89 %
